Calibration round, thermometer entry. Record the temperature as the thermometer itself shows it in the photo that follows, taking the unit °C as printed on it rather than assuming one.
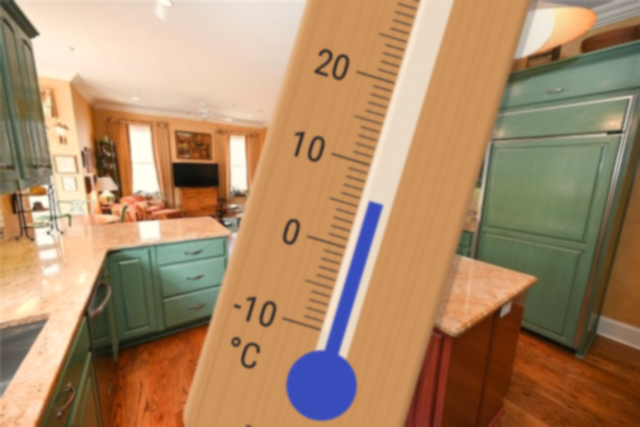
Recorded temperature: 6 °C
